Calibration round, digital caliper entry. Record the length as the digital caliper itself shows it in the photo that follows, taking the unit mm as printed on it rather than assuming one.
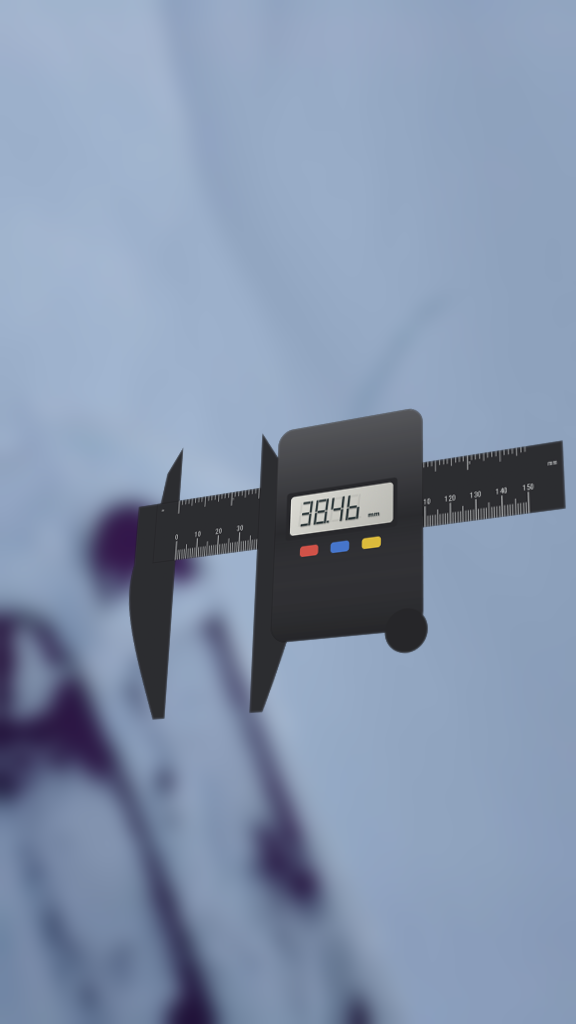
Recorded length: 38.46 mm
